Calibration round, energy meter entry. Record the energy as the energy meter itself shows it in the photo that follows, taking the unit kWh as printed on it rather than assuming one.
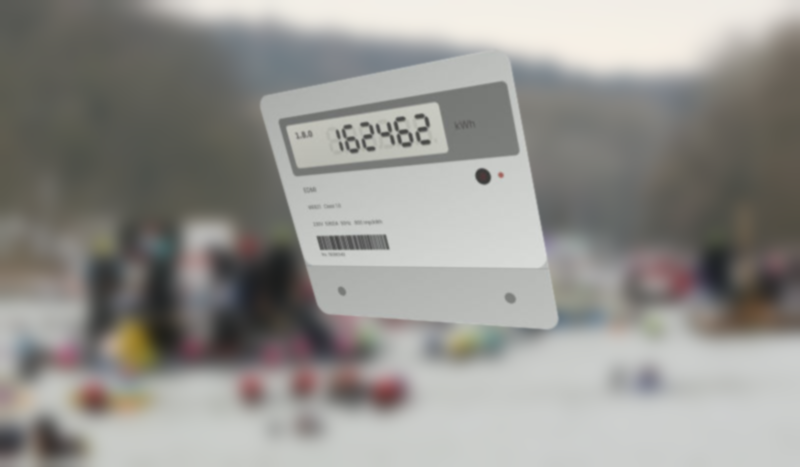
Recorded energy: 162462 kWh
